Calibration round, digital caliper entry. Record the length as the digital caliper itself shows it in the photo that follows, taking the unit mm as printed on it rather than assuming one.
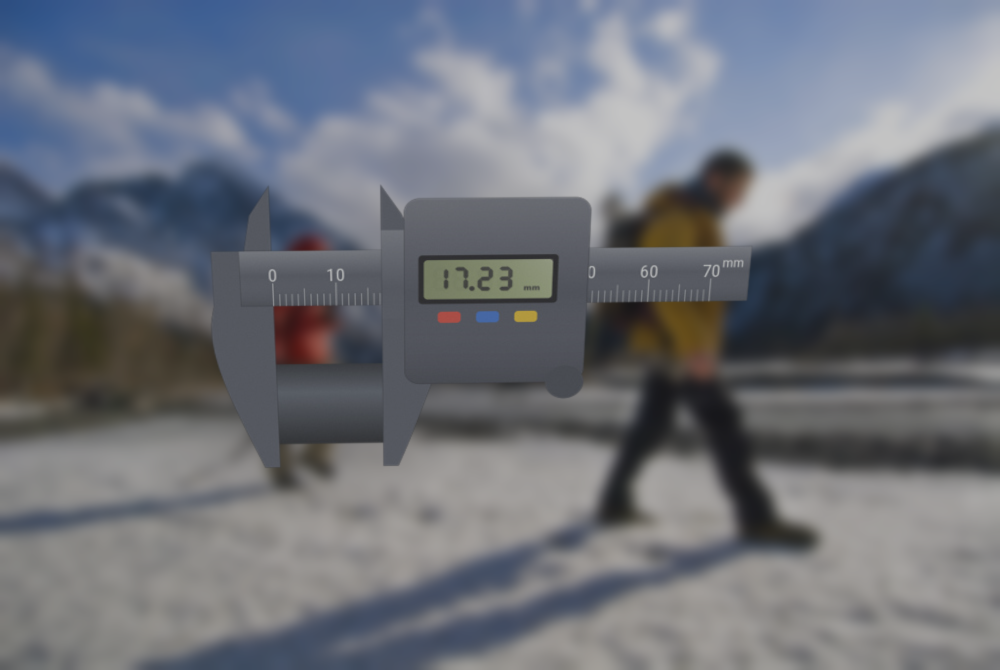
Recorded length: 17.23 mm
